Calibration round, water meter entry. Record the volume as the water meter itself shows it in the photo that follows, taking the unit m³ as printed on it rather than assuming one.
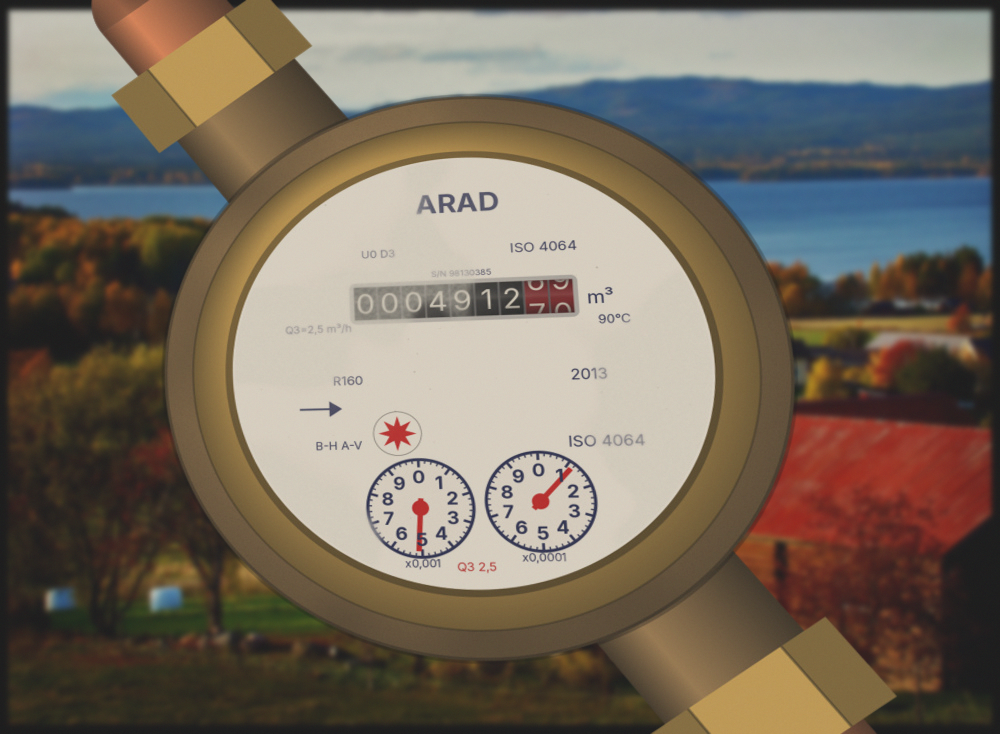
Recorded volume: 4912.6951 m³
